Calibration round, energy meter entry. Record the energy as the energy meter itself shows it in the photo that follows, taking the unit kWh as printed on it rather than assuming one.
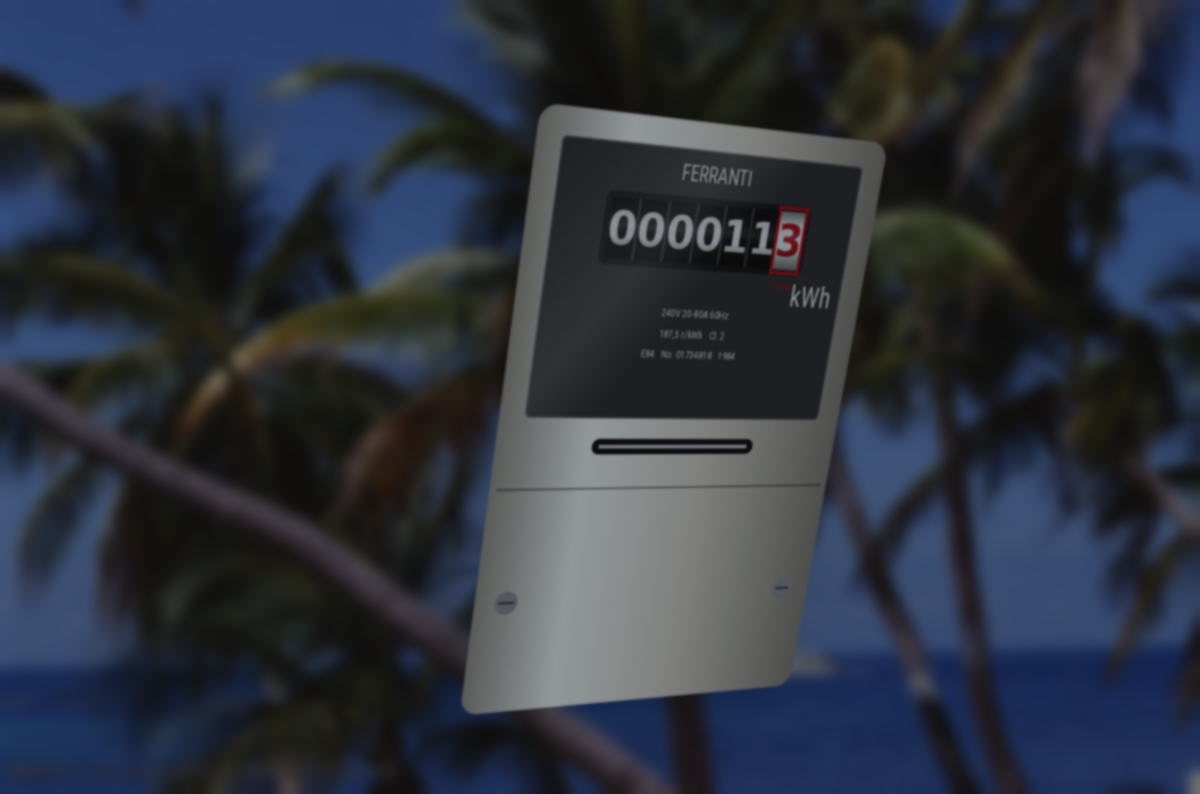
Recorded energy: 11.3 kWh
